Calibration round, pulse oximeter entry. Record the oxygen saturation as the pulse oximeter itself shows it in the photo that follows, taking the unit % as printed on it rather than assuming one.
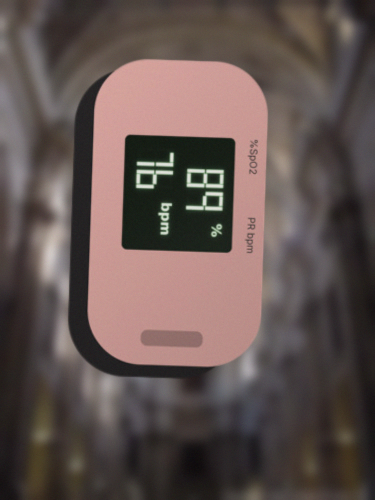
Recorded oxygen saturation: 89 %
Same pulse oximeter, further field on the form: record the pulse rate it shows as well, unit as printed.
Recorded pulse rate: 76 bpm
